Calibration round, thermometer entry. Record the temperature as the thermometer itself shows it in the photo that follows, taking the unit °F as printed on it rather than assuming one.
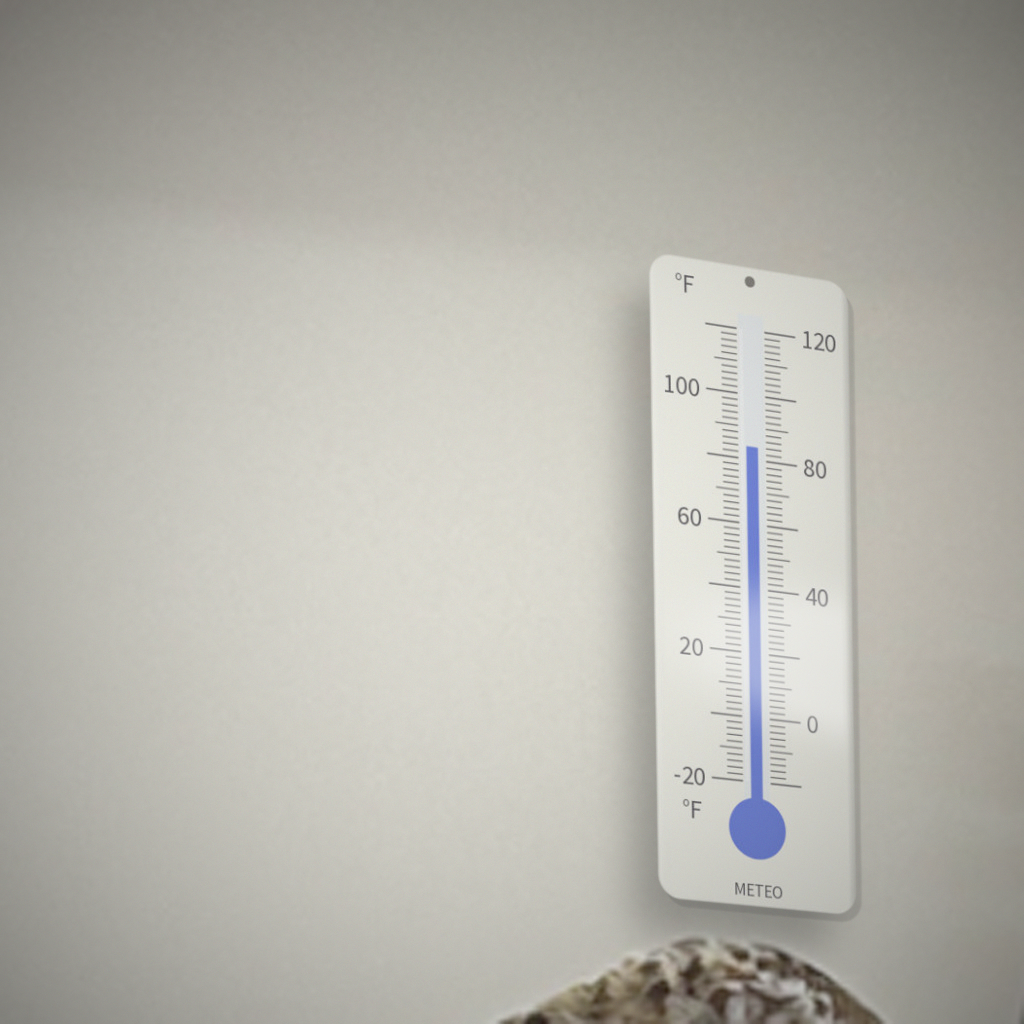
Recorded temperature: 84 °F
